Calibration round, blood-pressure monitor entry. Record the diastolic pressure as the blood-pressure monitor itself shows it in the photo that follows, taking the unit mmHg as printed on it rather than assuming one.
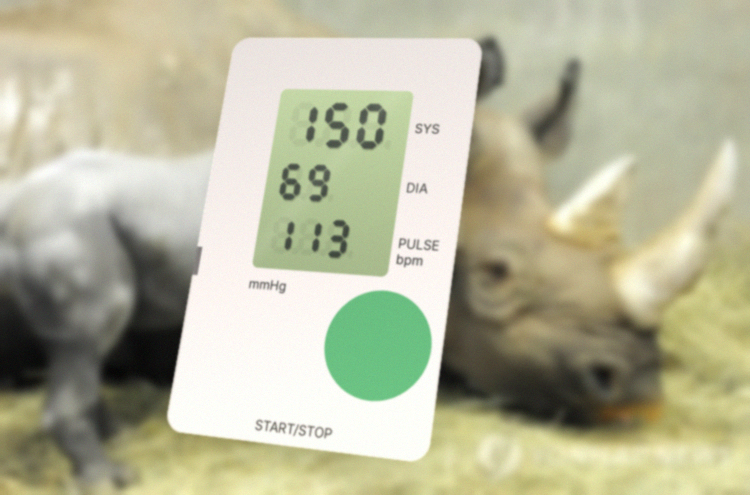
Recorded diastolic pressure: 69 mmHg
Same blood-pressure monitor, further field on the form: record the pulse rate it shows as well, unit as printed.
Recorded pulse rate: 113 bpm
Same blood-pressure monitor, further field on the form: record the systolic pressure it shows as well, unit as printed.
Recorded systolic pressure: 150 mmHg
